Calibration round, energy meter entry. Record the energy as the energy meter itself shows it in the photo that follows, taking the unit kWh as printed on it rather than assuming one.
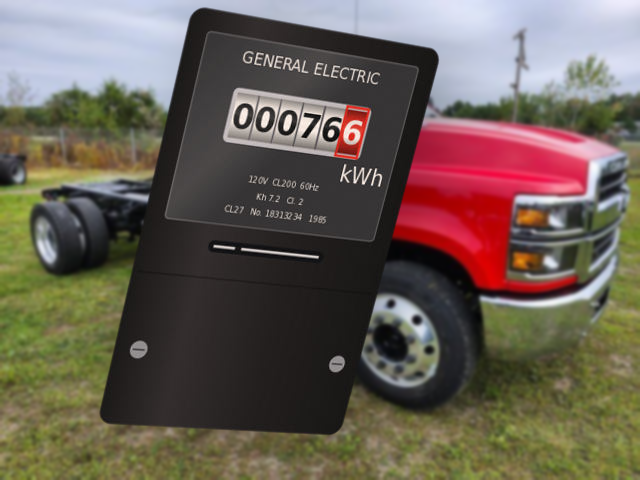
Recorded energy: 76.6 kWh
